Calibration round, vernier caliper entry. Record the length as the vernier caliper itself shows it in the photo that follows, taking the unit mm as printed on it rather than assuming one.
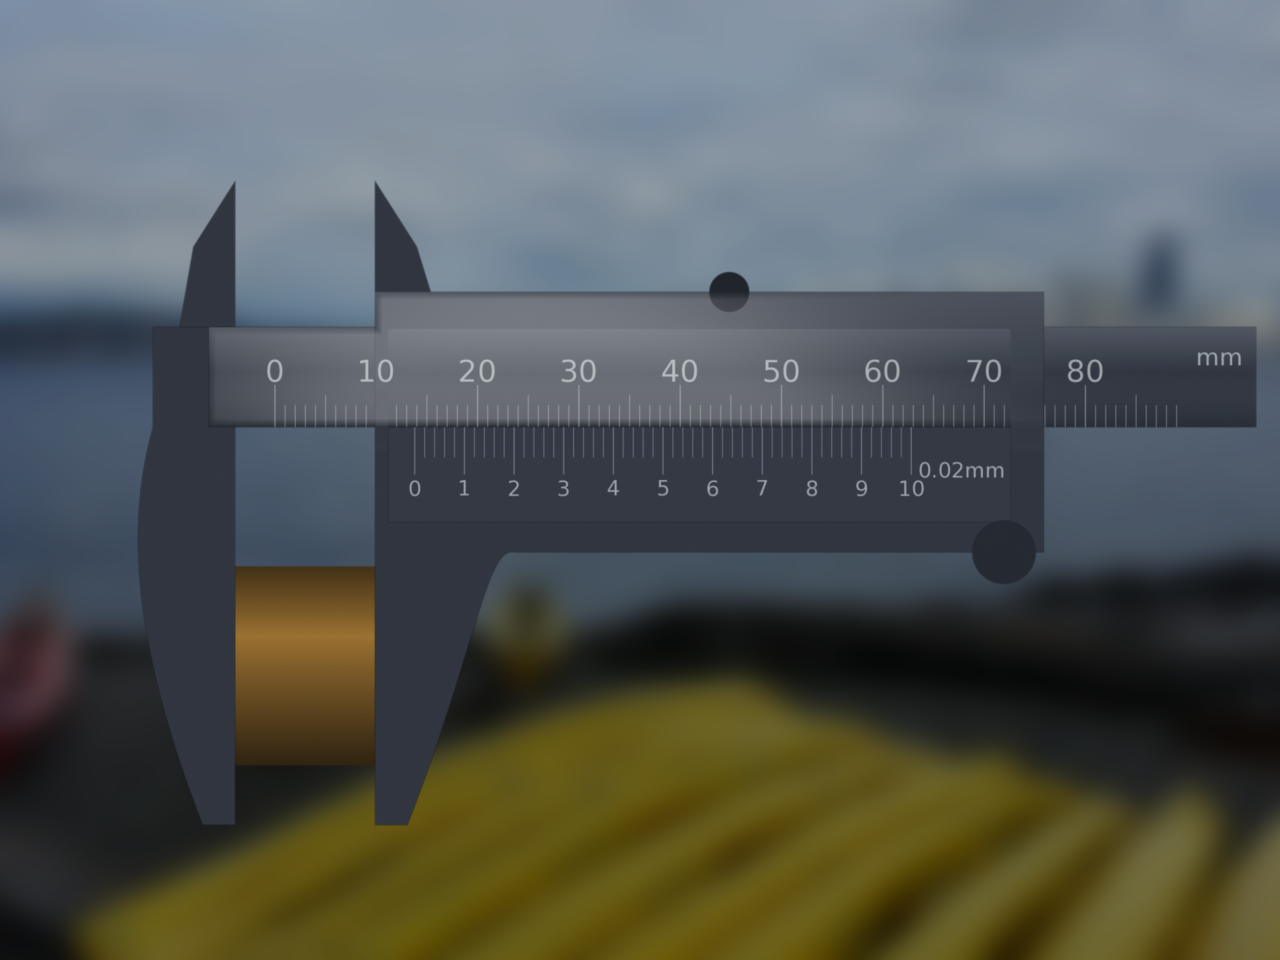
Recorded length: 13.8 mm
